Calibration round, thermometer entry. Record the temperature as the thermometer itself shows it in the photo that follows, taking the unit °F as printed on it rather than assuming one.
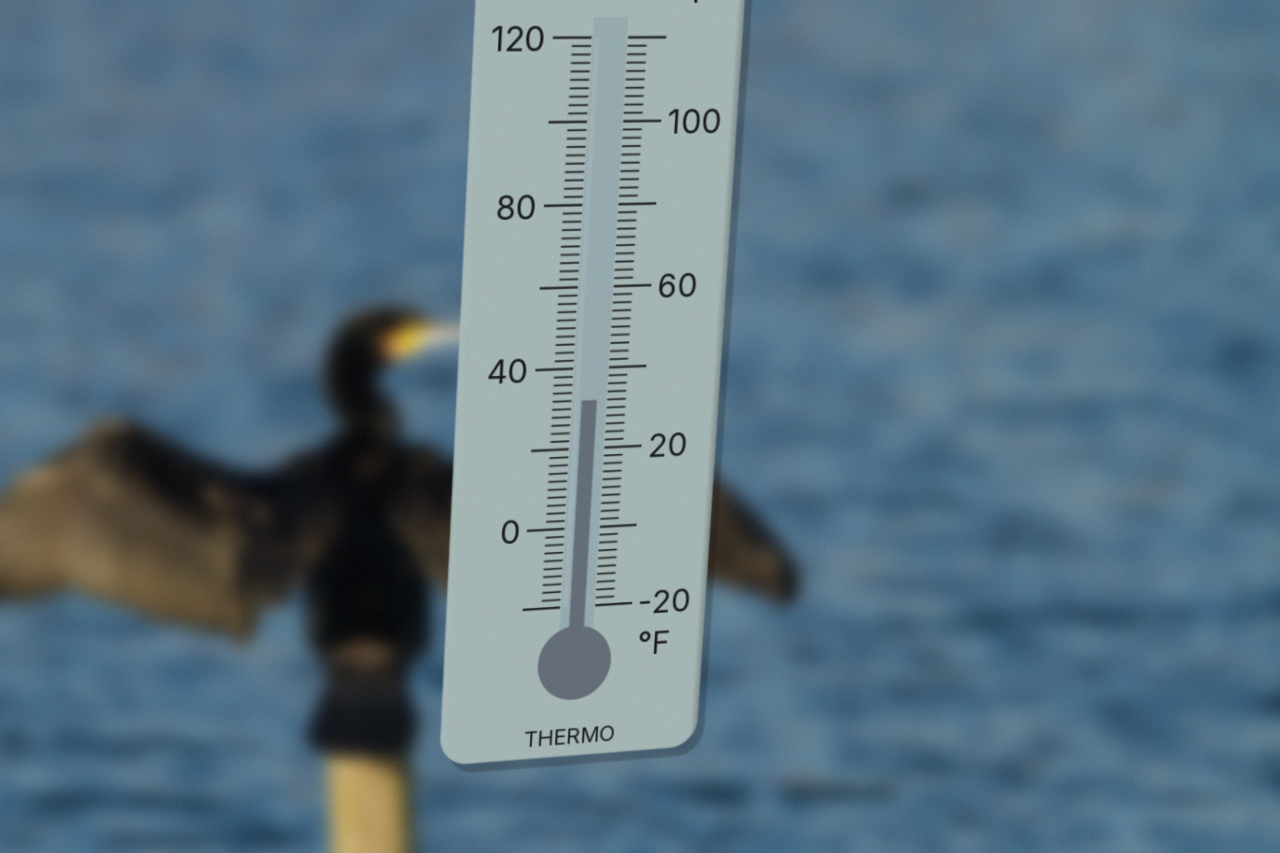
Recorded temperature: 32 °F
